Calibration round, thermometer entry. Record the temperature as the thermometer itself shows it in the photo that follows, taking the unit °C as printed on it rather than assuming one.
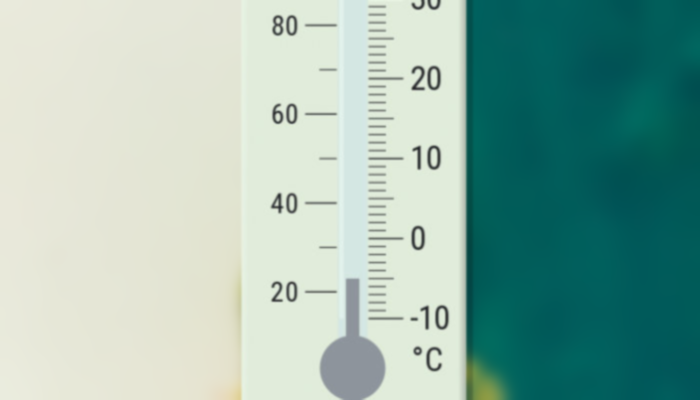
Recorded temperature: -5 °C
